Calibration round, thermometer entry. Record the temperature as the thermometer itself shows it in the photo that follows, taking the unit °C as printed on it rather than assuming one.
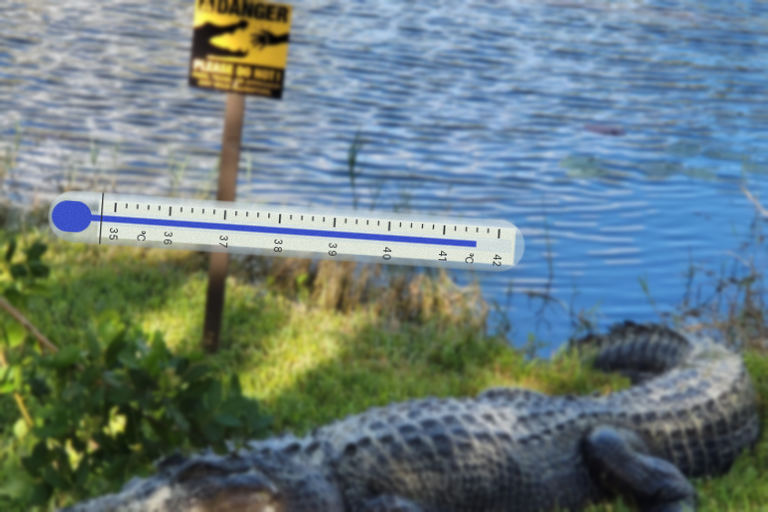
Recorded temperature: 41.6 °C
